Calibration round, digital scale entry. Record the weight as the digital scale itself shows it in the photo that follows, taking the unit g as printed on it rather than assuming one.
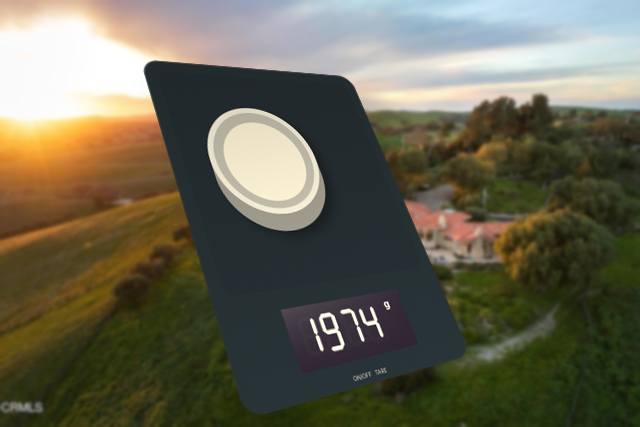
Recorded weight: 1974 g
